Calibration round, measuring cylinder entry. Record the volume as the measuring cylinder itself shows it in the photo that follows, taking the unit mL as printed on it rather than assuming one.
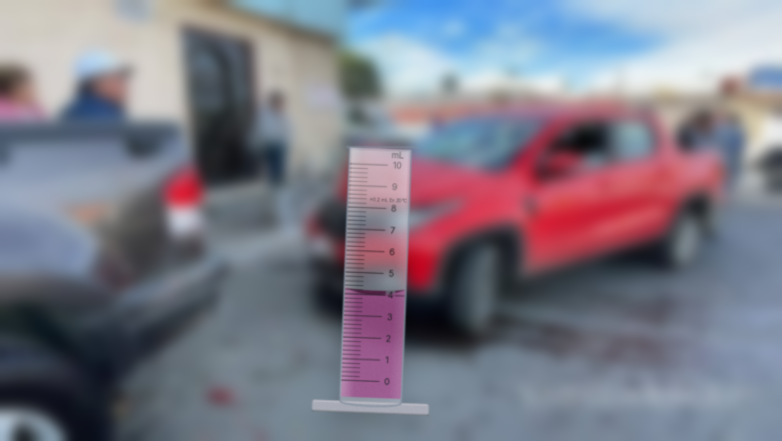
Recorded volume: 4 mL
